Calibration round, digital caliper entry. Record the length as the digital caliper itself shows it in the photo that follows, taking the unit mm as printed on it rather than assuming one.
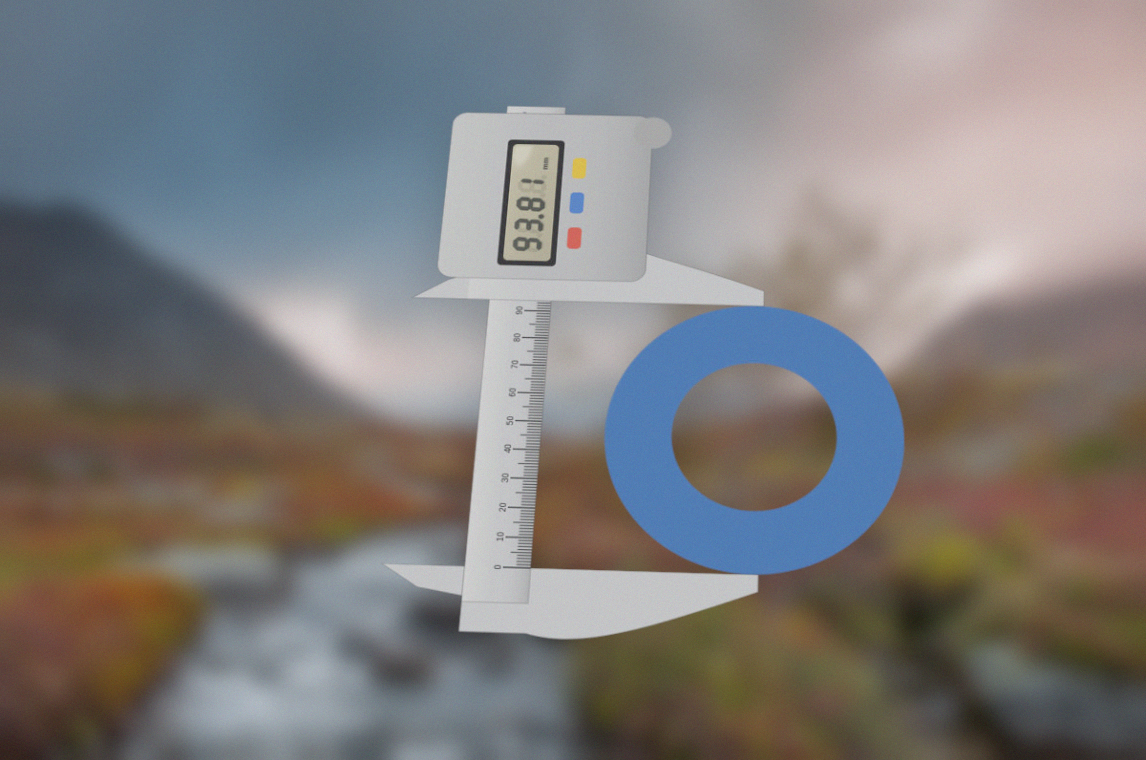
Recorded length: 93.81 mm
